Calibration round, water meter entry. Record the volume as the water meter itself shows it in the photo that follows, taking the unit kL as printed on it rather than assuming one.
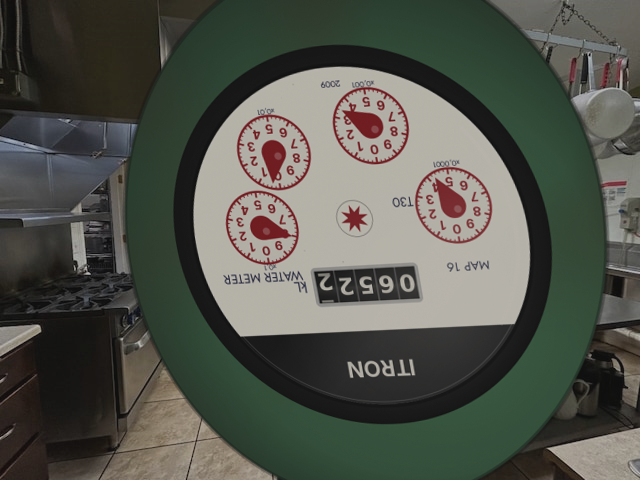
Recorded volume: 6521.8034 kL
